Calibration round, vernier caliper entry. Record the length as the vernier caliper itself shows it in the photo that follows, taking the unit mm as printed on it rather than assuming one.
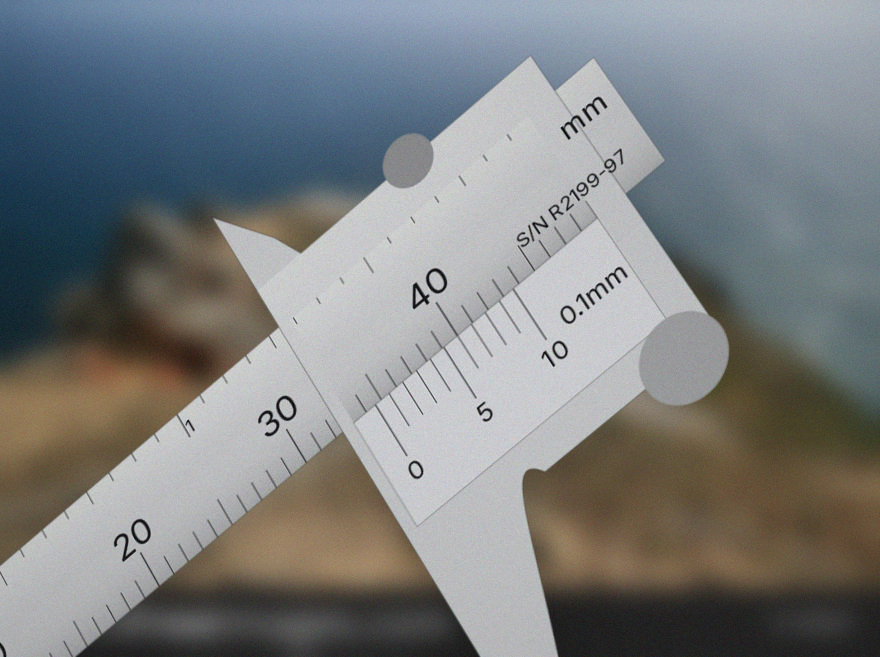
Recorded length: 34.6 mm
